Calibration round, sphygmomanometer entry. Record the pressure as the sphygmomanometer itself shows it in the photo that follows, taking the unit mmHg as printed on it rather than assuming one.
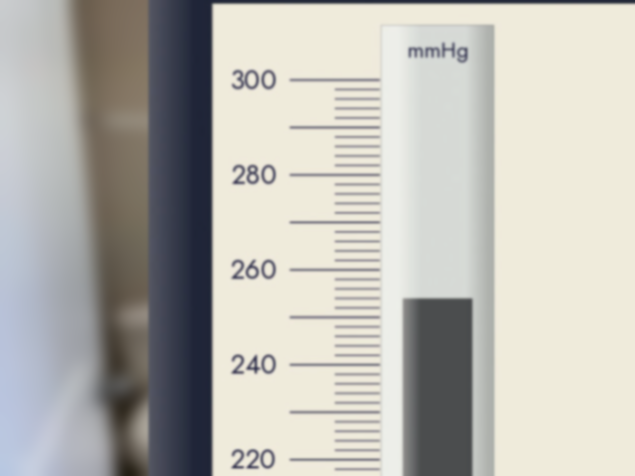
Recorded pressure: 254 mmHg
